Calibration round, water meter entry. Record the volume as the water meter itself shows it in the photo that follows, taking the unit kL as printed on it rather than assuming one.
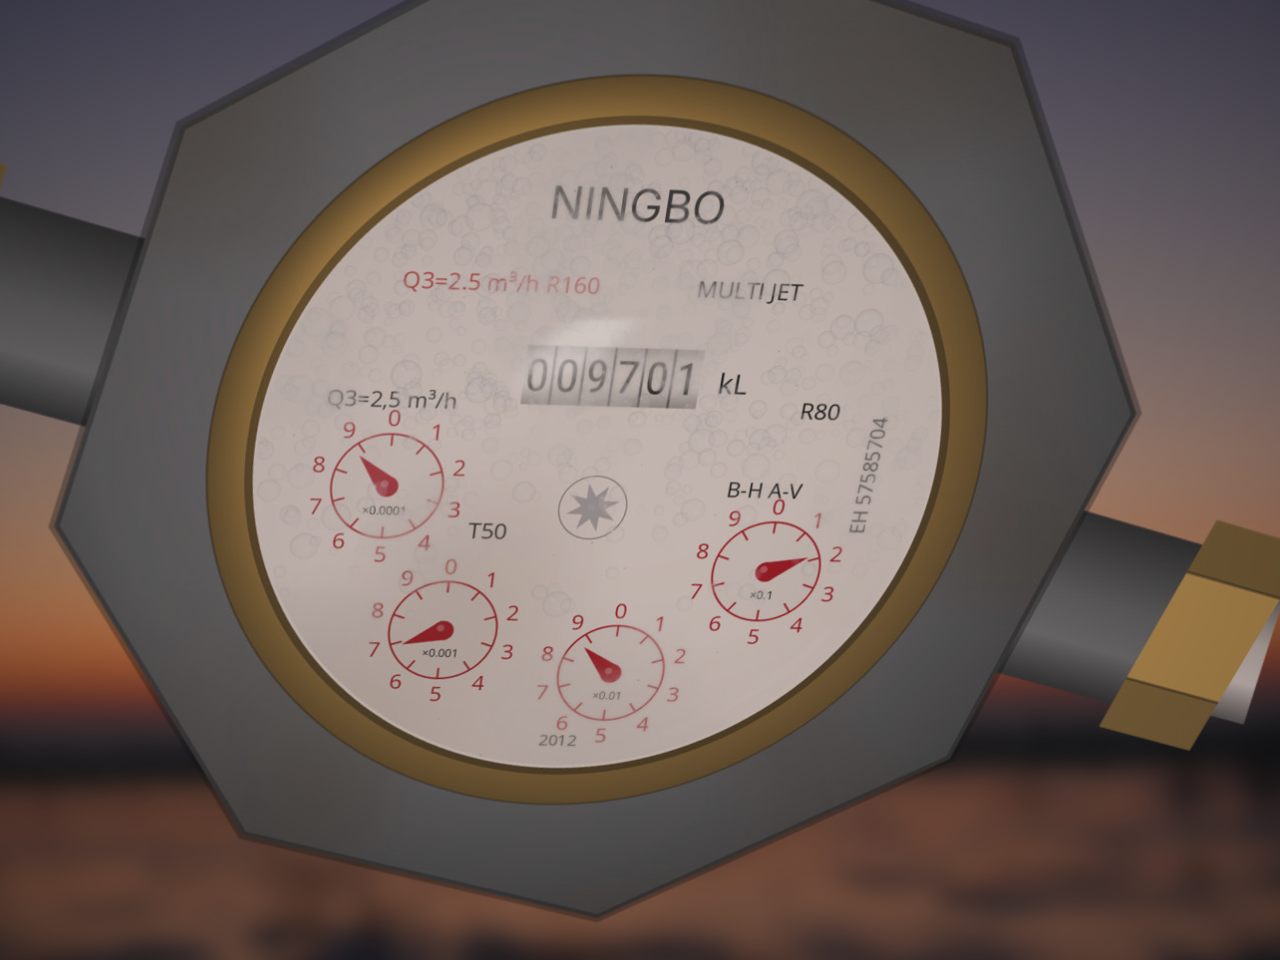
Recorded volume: 9701.1868 kL
